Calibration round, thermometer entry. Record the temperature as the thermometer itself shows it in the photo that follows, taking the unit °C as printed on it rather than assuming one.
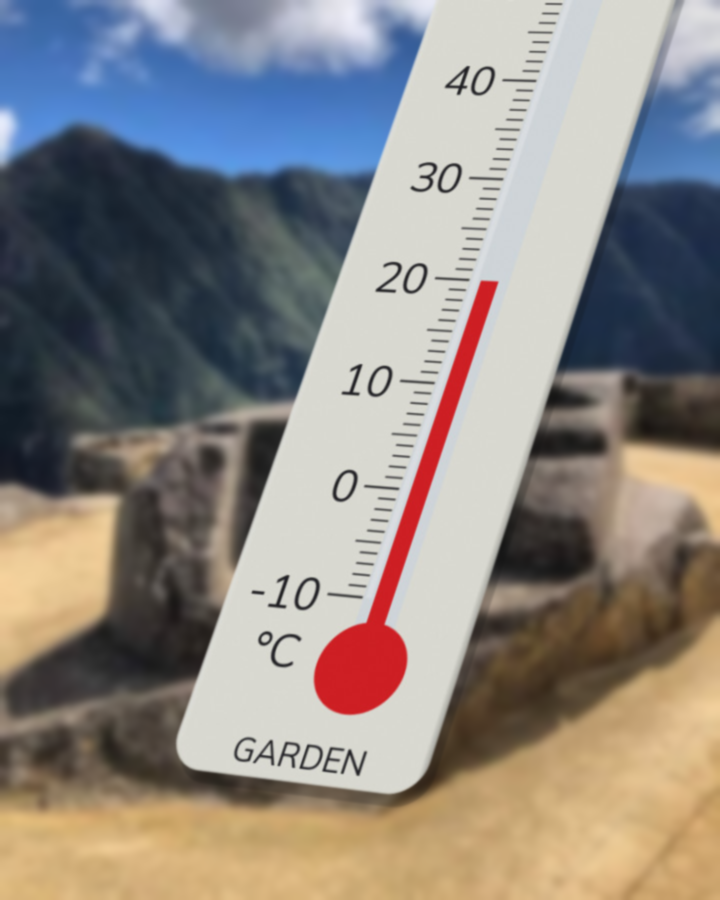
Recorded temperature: 20 °C
